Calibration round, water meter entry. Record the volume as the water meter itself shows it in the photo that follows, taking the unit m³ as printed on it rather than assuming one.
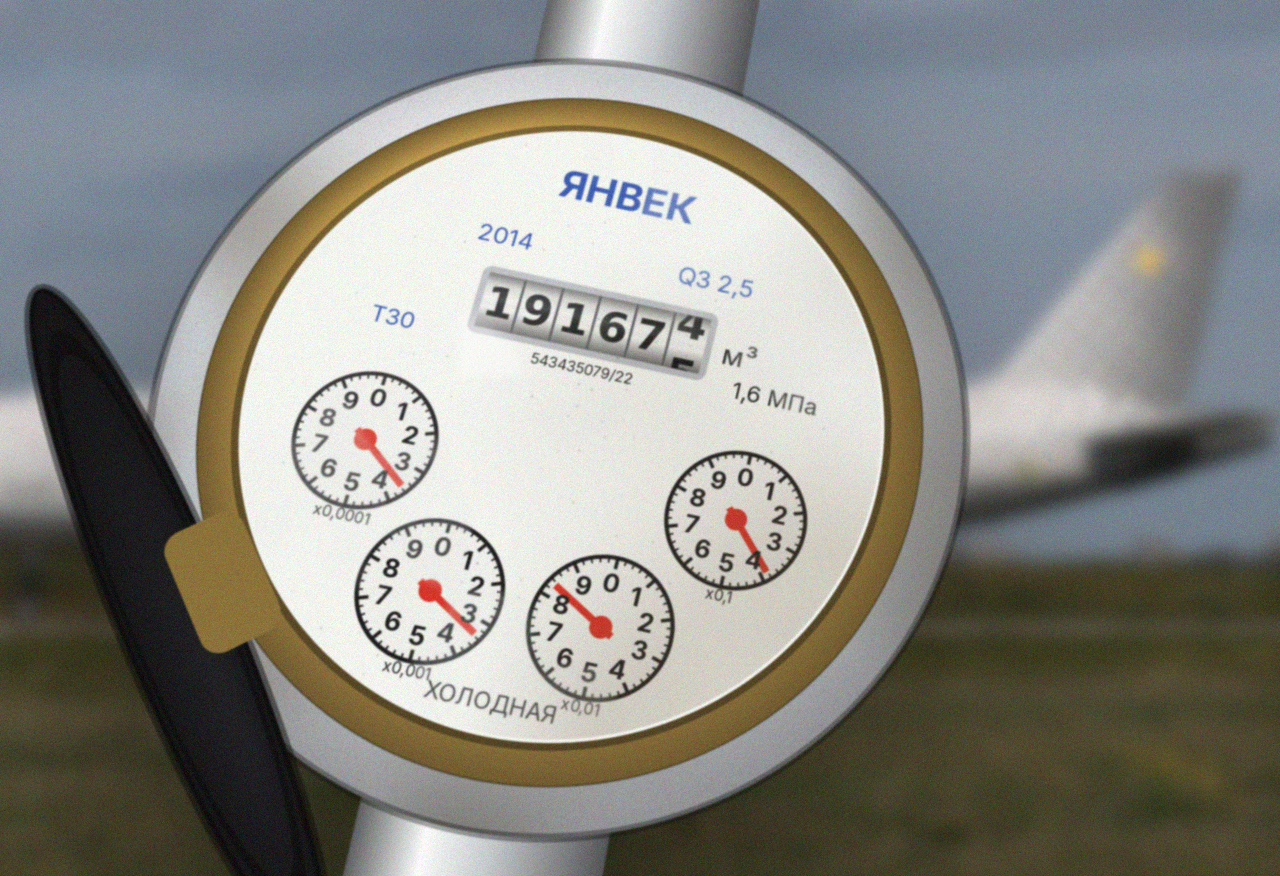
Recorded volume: 191674.3833 m³
